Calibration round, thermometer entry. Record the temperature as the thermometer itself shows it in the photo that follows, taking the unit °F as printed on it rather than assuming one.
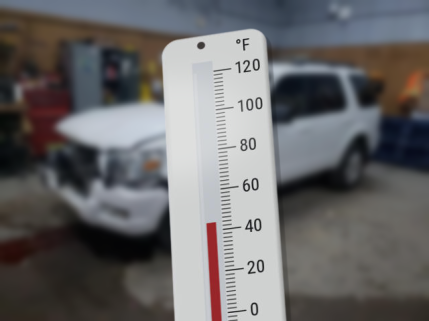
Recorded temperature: 44 °F
